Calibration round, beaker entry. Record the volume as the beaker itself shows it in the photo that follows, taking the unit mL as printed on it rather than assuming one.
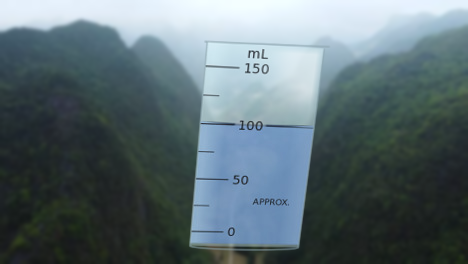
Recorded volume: 100 mL
